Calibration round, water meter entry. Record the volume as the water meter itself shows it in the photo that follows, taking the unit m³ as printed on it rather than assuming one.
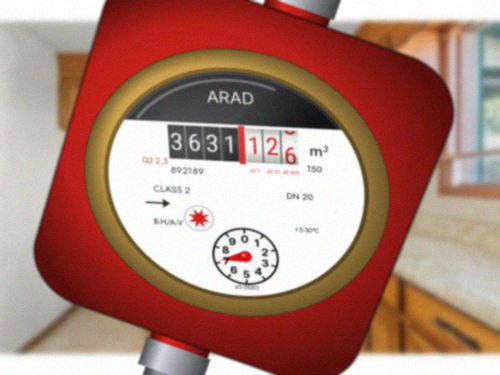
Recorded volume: 3631.1257 m³
